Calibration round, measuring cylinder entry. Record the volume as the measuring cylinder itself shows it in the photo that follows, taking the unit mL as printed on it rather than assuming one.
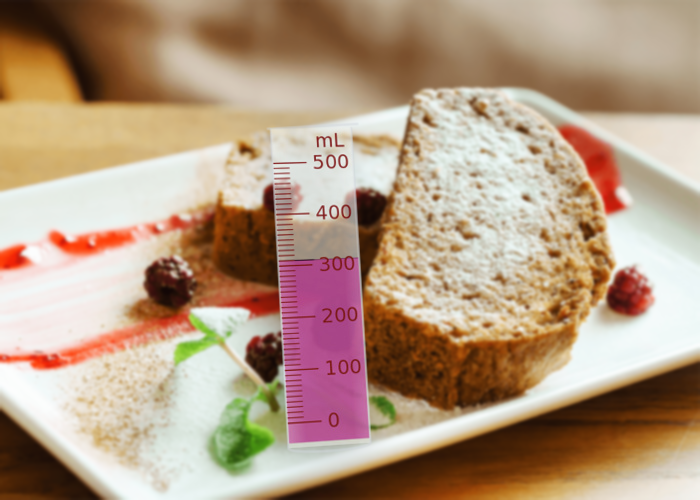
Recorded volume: 310 mL
